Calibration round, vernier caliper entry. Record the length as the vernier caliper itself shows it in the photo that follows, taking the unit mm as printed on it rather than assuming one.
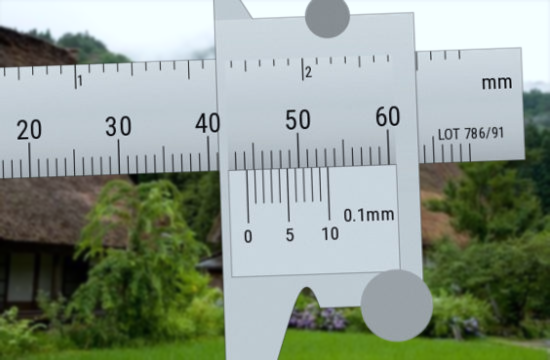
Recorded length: 44.2 mm
